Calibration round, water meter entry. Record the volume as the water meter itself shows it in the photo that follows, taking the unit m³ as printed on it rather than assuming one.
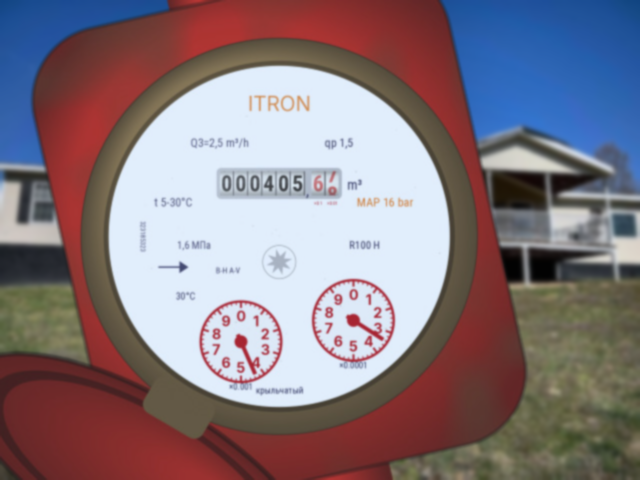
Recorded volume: 405.6743 m³
